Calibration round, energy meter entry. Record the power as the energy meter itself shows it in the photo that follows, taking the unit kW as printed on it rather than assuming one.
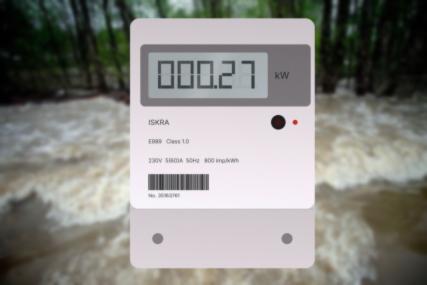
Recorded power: 0.27 kW
